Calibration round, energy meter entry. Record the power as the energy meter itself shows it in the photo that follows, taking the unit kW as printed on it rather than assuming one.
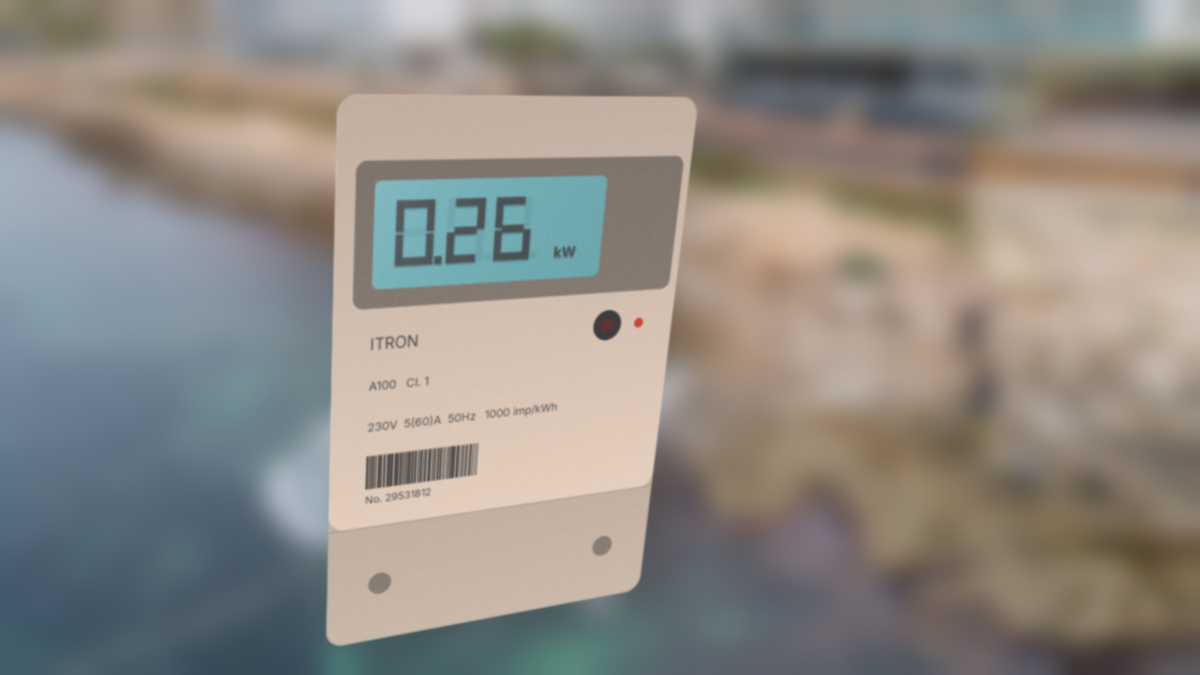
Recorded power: 0.26 kW
